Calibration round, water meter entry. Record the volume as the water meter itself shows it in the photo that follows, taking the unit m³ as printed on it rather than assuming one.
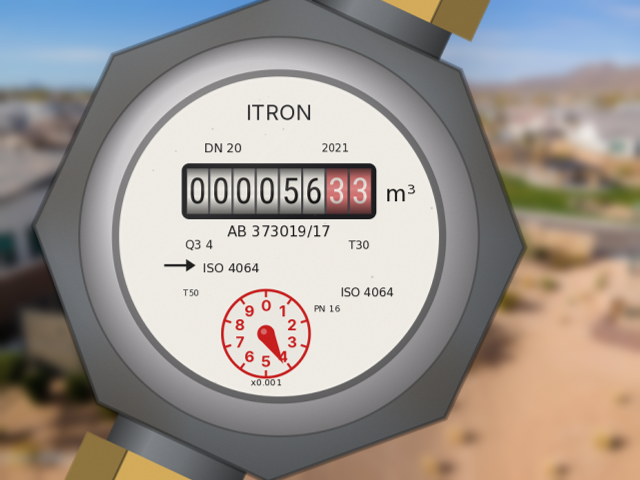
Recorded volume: 56.334 m³
